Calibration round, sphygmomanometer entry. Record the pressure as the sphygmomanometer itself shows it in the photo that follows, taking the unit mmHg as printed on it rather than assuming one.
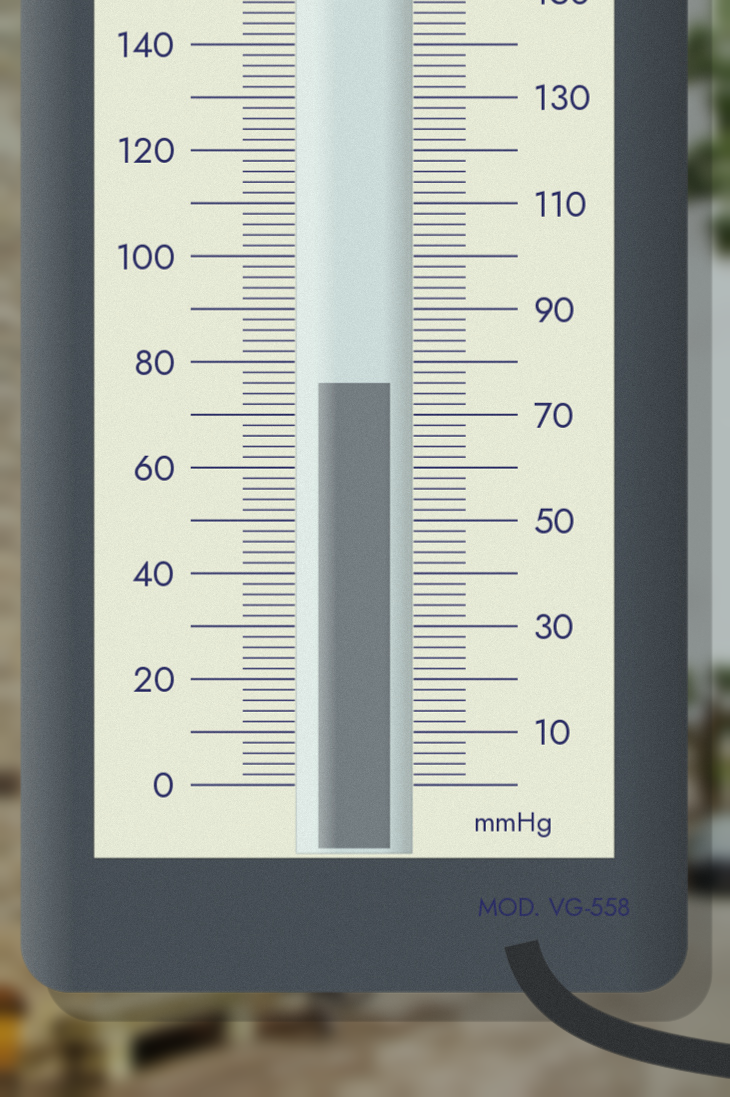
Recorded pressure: 76 mmHg
